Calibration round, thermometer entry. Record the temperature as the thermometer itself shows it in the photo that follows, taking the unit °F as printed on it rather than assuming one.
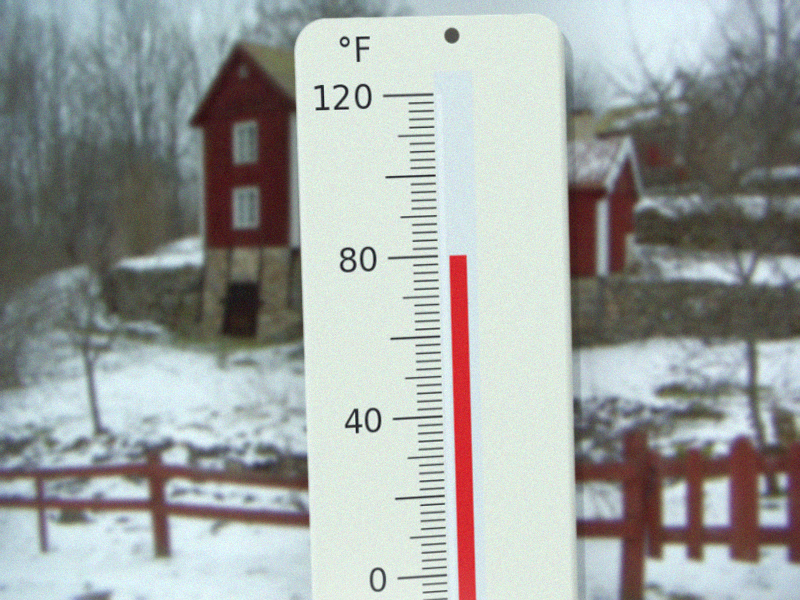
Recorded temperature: 80 °F
